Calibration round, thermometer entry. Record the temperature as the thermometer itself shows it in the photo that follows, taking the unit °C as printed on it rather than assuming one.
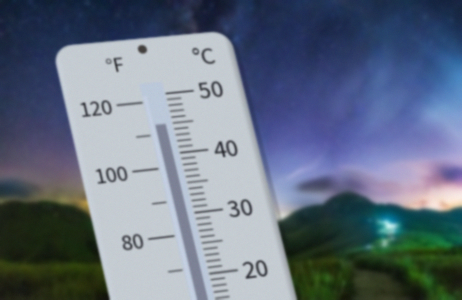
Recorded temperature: 45 °C
